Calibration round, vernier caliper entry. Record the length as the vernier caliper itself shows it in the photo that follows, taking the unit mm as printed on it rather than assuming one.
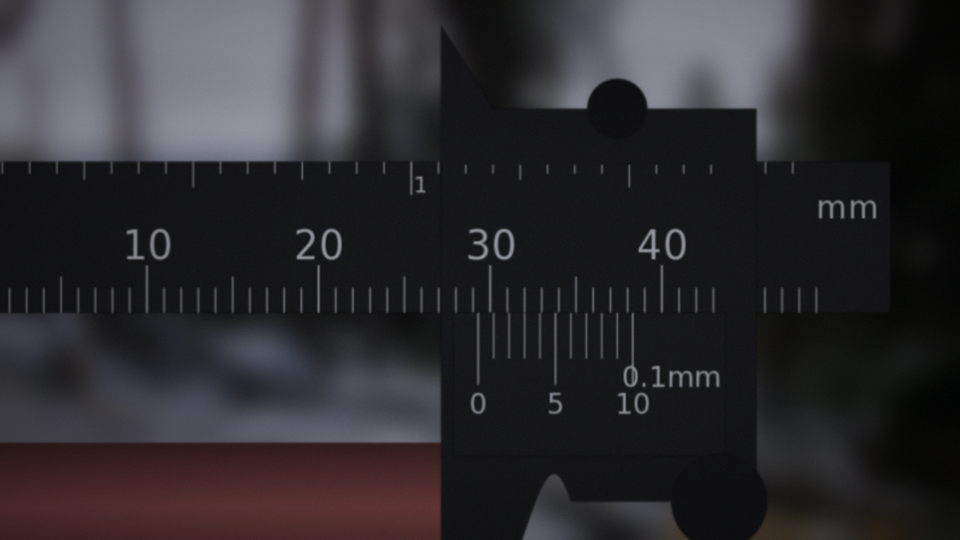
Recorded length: 29.3 mm
